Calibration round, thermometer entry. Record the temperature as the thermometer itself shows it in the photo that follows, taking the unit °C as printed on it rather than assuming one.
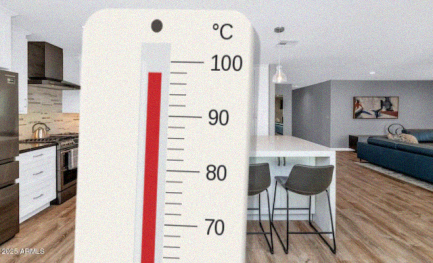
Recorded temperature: 98 °C
